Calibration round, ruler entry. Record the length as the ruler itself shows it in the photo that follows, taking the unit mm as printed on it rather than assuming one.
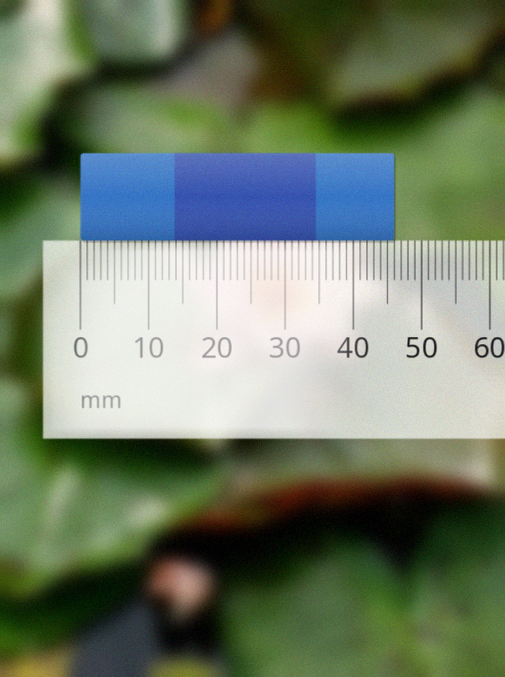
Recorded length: 46 mm
